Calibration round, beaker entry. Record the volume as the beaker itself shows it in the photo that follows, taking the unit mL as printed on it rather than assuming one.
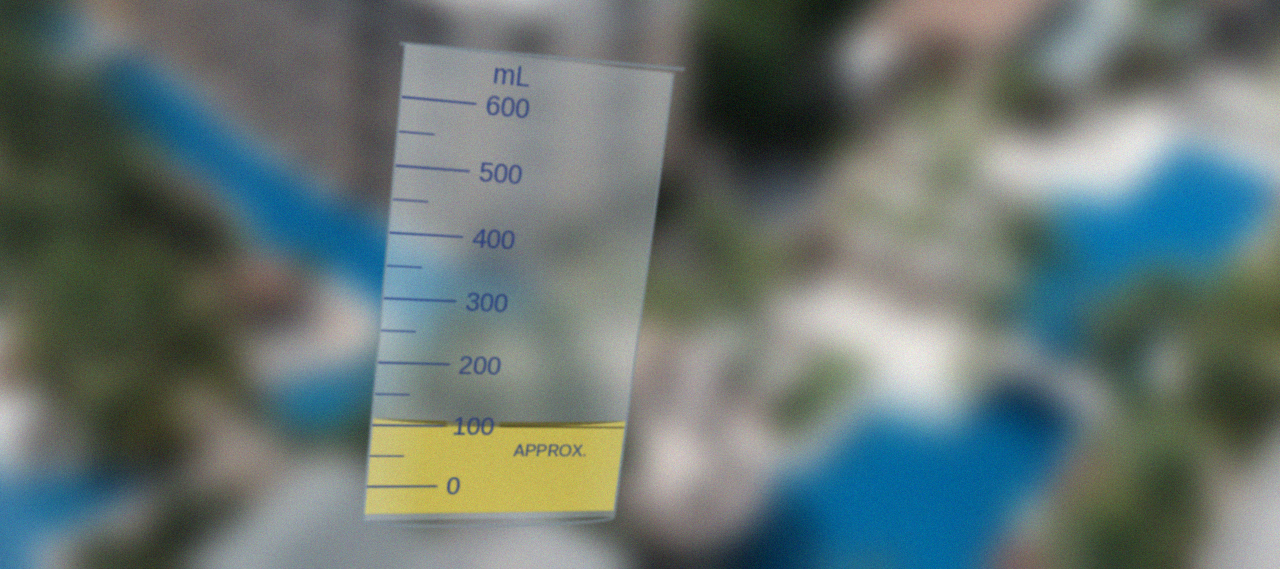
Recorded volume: 100 mL
